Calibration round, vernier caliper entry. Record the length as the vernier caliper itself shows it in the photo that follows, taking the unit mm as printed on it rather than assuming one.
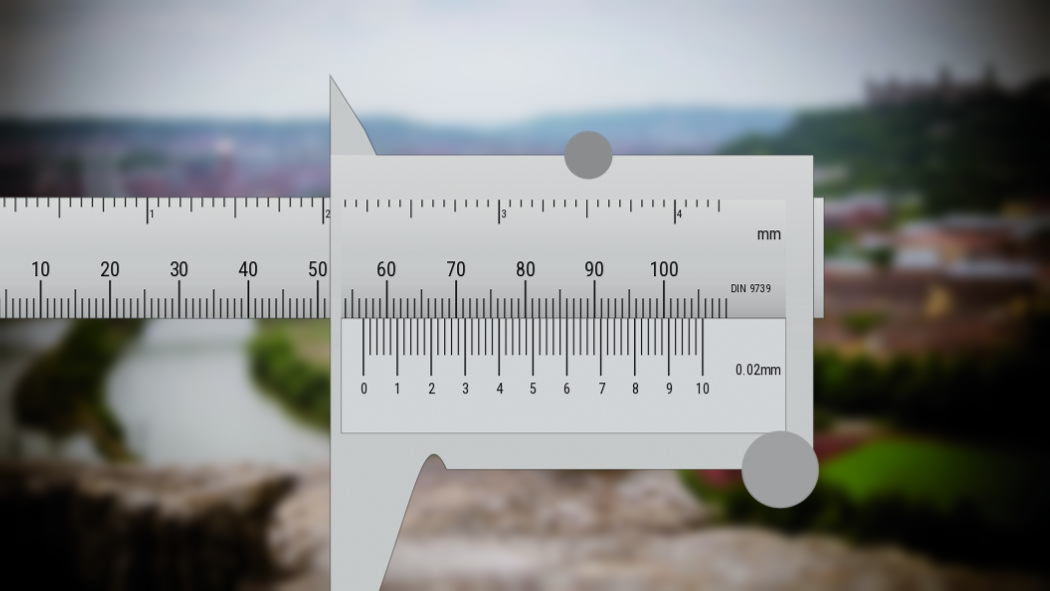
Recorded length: 56.6 mm
